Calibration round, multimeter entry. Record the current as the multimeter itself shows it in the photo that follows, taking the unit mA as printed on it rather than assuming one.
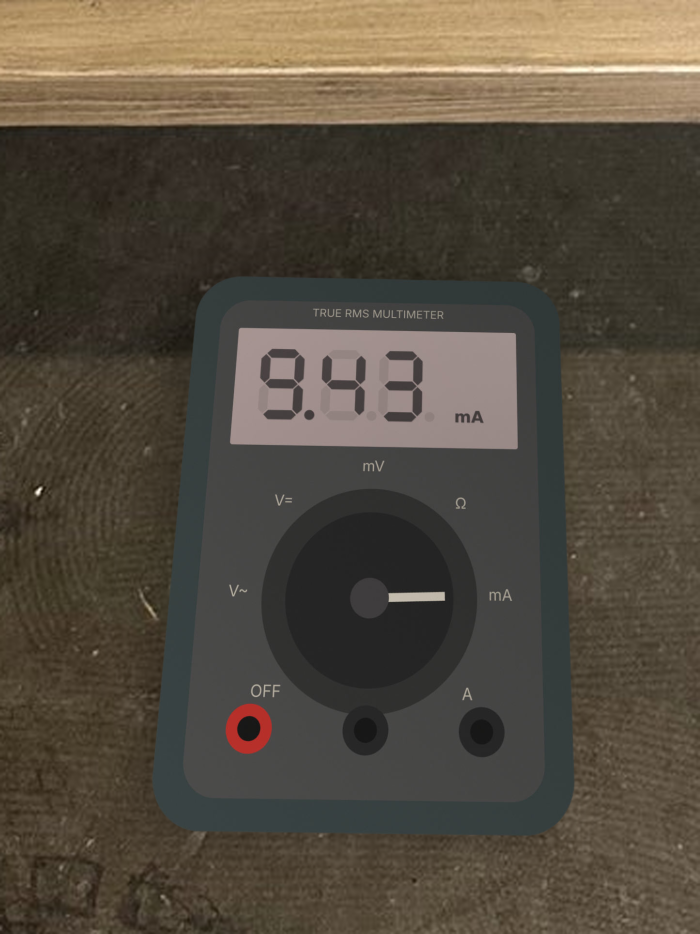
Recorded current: 9.43 mA
